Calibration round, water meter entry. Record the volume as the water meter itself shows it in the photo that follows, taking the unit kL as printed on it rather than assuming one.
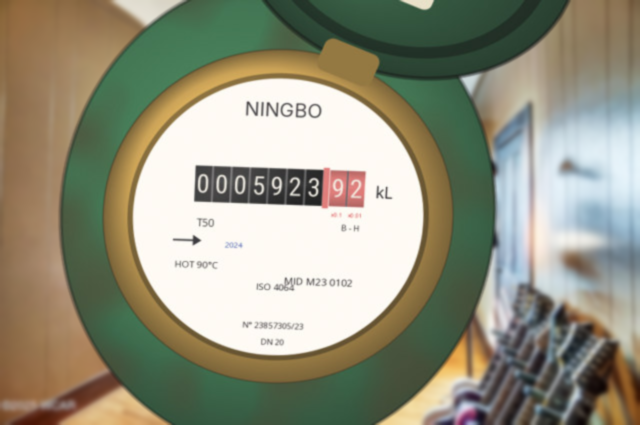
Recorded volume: 5923.92 kL
